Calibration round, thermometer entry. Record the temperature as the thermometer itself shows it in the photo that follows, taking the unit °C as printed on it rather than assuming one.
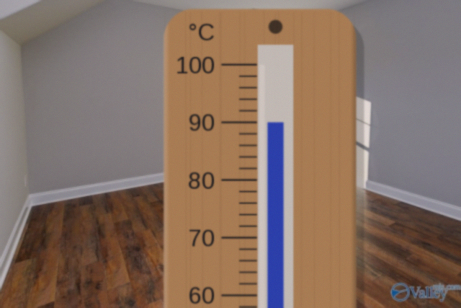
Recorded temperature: 90 °C
